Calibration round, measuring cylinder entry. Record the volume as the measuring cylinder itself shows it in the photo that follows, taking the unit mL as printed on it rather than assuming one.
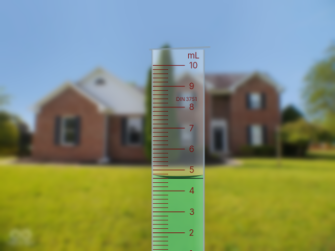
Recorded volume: 4.6 mL
